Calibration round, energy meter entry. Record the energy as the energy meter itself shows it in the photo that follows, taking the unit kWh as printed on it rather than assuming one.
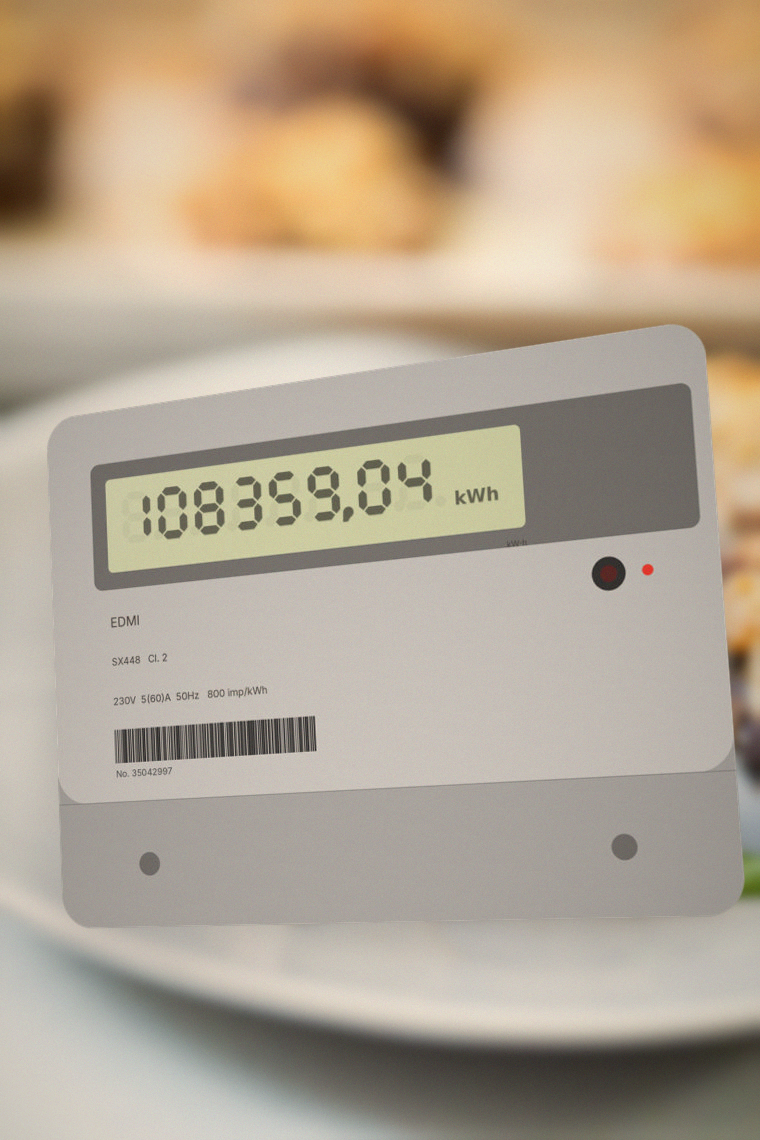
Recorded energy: 108359.04 kWh
